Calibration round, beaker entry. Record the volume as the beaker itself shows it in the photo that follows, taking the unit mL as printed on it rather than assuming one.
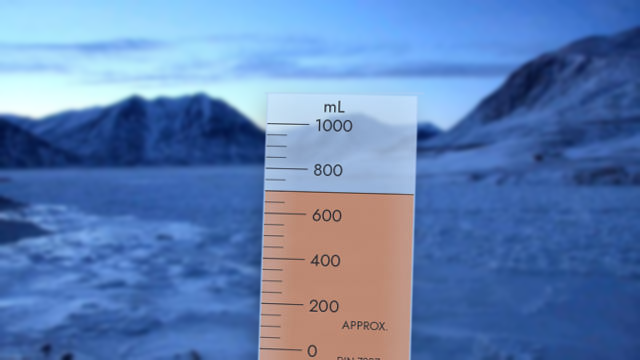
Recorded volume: 700 mL
